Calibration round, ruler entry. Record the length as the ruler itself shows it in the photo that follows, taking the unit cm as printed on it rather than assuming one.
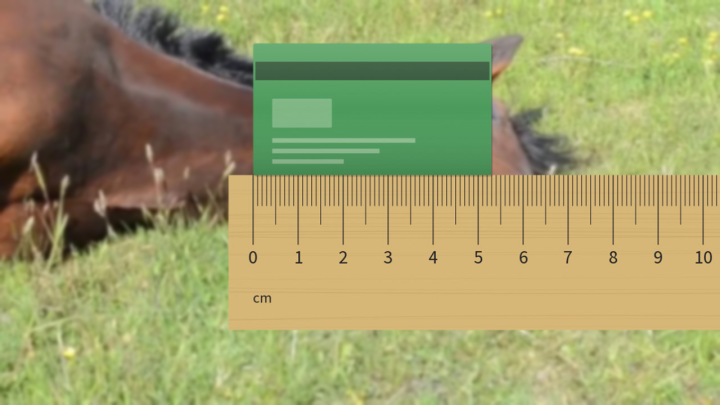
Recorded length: 5.3 cm
